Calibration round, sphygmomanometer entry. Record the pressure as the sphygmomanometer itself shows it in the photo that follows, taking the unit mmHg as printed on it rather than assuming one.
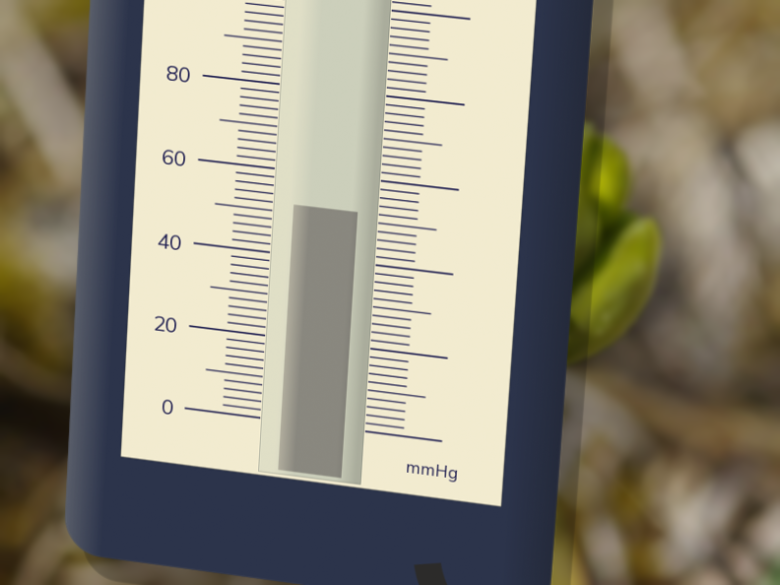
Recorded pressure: 52 mmHg
